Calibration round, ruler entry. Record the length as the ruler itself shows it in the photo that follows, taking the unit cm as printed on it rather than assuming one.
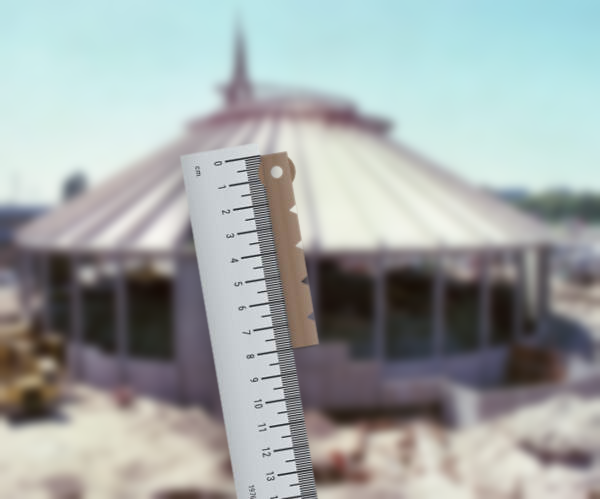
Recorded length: 8 cm
